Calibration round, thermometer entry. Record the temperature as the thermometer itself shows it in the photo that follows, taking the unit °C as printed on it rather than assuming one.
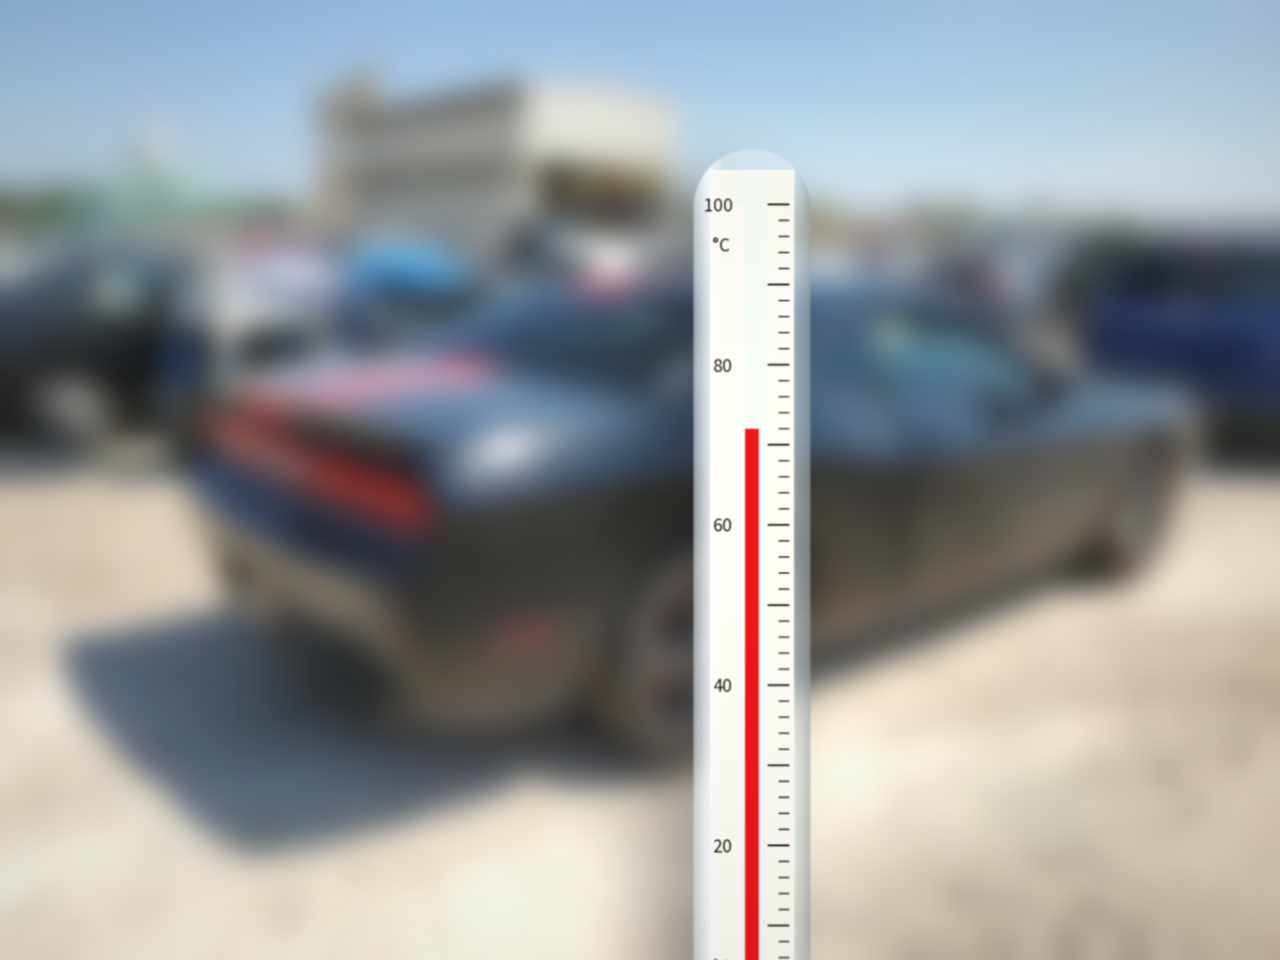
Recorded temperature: 72 °C
